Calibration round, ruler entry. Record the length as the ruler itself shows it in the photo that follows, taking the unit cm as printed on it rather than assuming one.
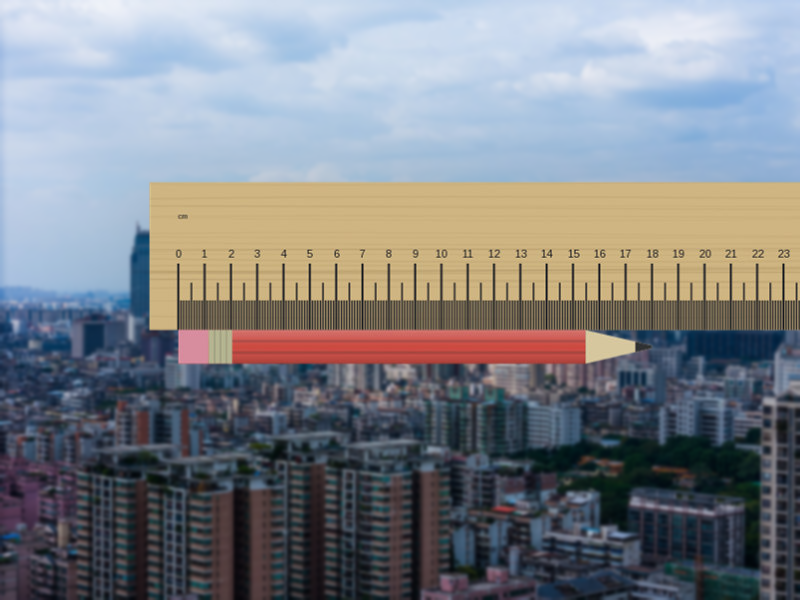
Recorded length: 18 cm
